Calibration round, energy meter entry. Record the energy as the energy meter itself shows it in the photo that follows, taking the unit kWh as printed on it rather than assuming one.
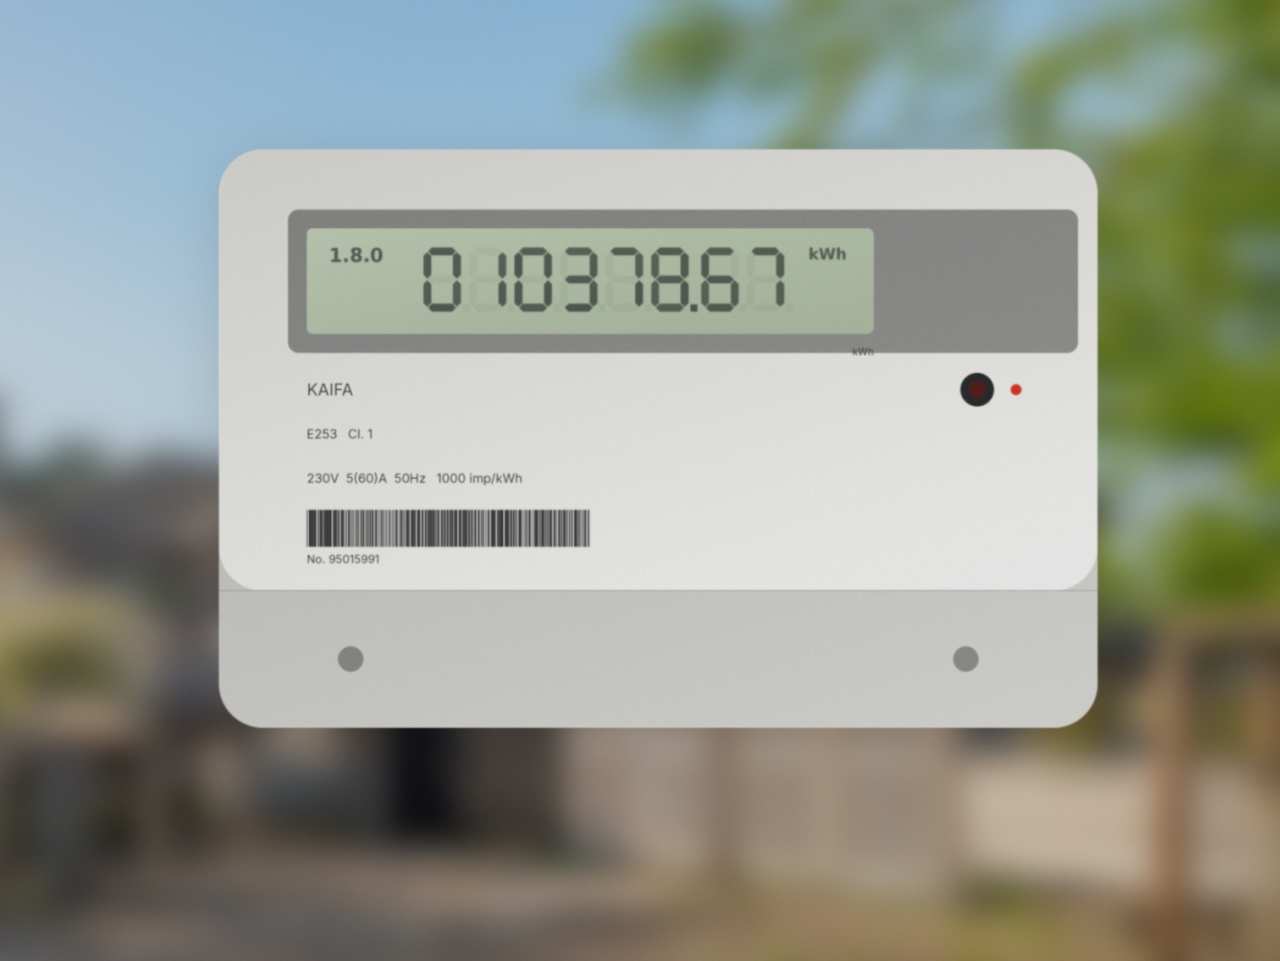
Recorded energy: 10378.67 kWh
